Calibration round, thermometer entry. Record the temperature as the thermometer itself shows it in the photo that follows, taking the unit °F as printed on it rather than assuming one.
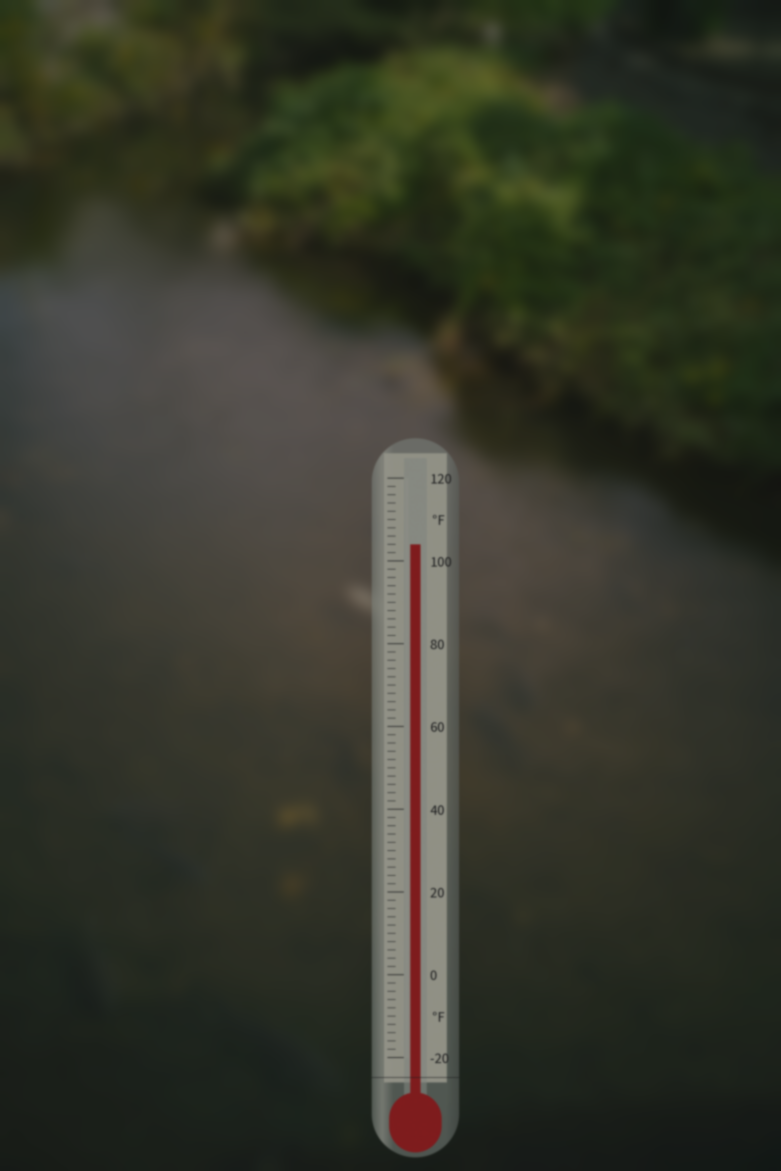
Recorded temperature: 104 °F
